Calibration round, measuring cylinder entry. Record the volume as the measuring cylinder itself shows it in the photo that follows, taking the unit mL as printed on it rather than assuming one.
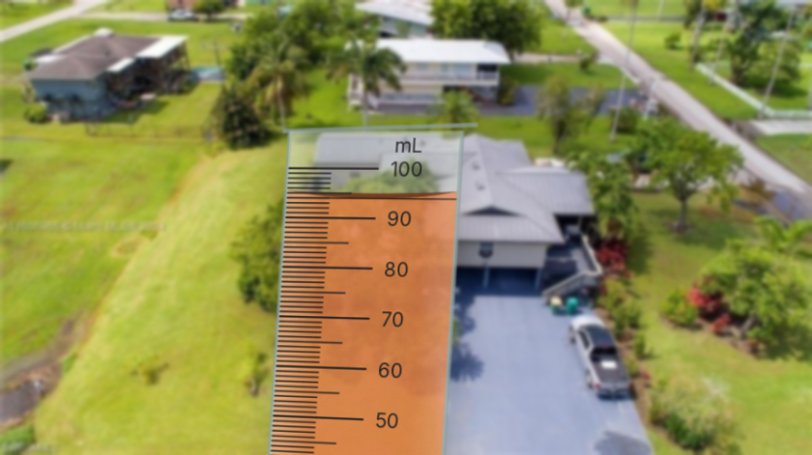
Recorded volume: 94 mL
